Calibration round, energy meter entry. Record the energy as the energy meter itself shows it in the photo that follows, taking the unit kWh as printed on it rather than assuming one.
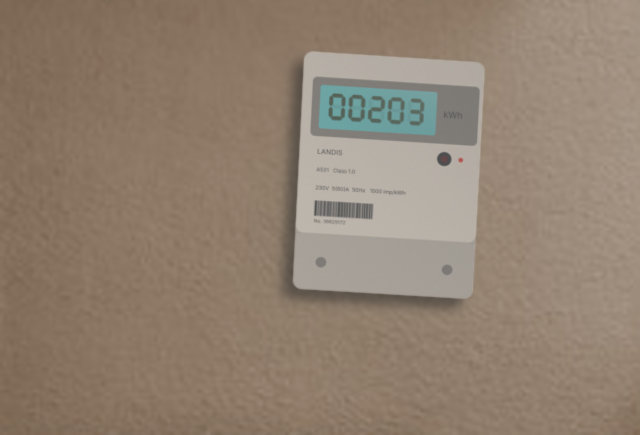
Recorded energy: 203 kWh
